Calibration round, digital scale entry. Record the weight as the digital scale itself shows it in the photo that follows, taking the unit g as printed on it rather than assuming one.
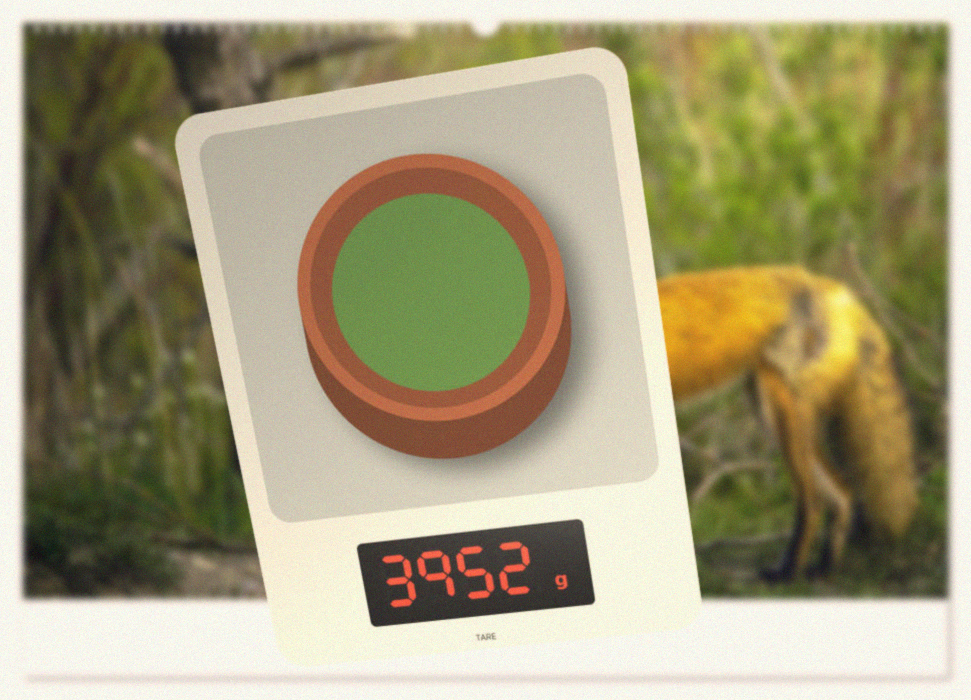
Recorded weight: 3952 g
